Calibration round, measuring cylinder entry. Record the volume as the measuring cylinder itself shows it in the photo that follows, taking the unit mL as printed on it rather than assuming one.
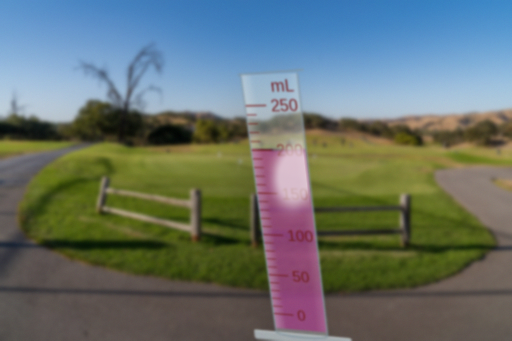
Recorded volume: 200 mL
